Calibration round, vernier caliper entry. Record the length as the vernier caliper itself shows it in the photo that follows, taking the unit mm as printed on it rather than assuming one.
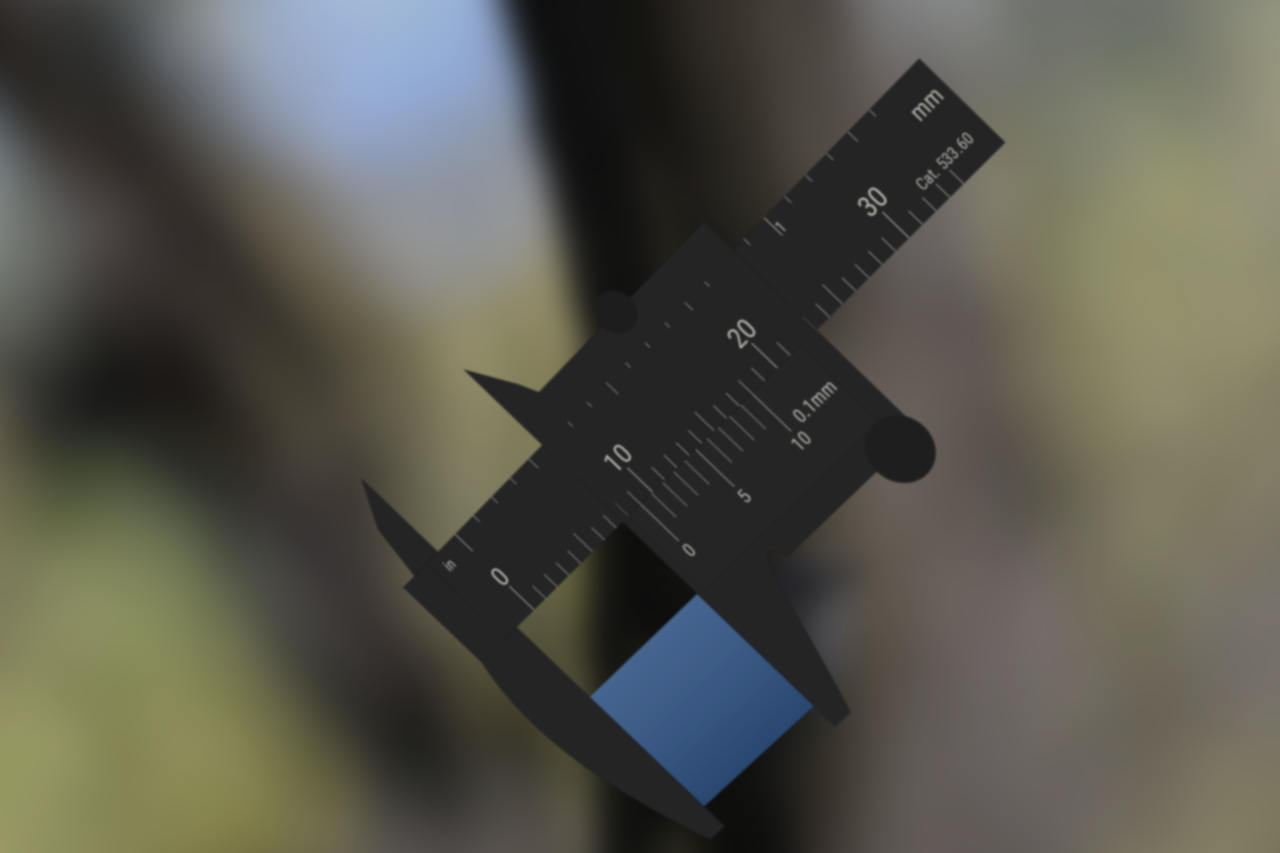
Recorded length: 9.0 mm
